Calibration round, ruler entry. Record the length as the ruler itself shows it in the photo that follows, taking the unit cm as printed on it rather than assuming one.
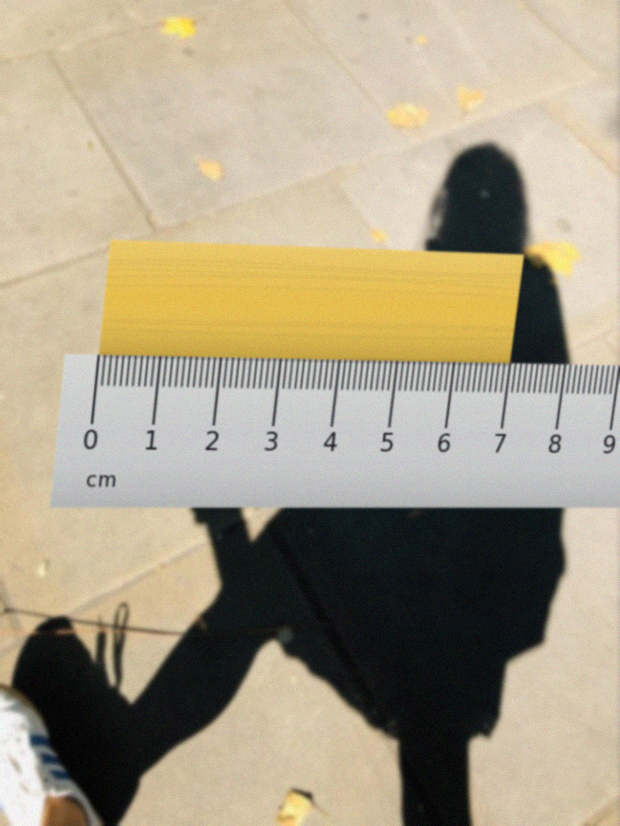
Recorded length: 7 cm
